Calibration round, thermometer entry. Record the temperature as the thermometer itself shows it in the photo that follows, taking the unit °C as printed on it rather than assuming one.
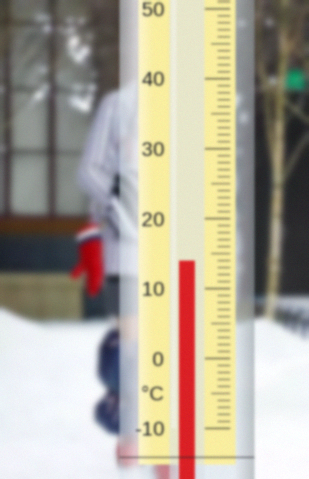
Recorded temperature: 14 °C
